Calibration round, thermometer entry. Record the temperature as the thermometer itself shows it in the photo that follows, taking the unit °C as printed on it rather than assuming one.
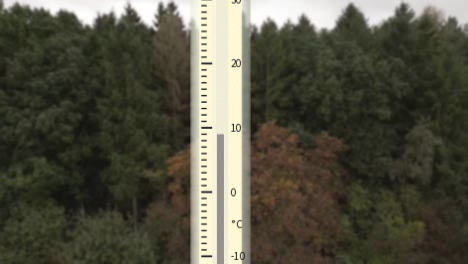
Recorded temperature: 9 °C
